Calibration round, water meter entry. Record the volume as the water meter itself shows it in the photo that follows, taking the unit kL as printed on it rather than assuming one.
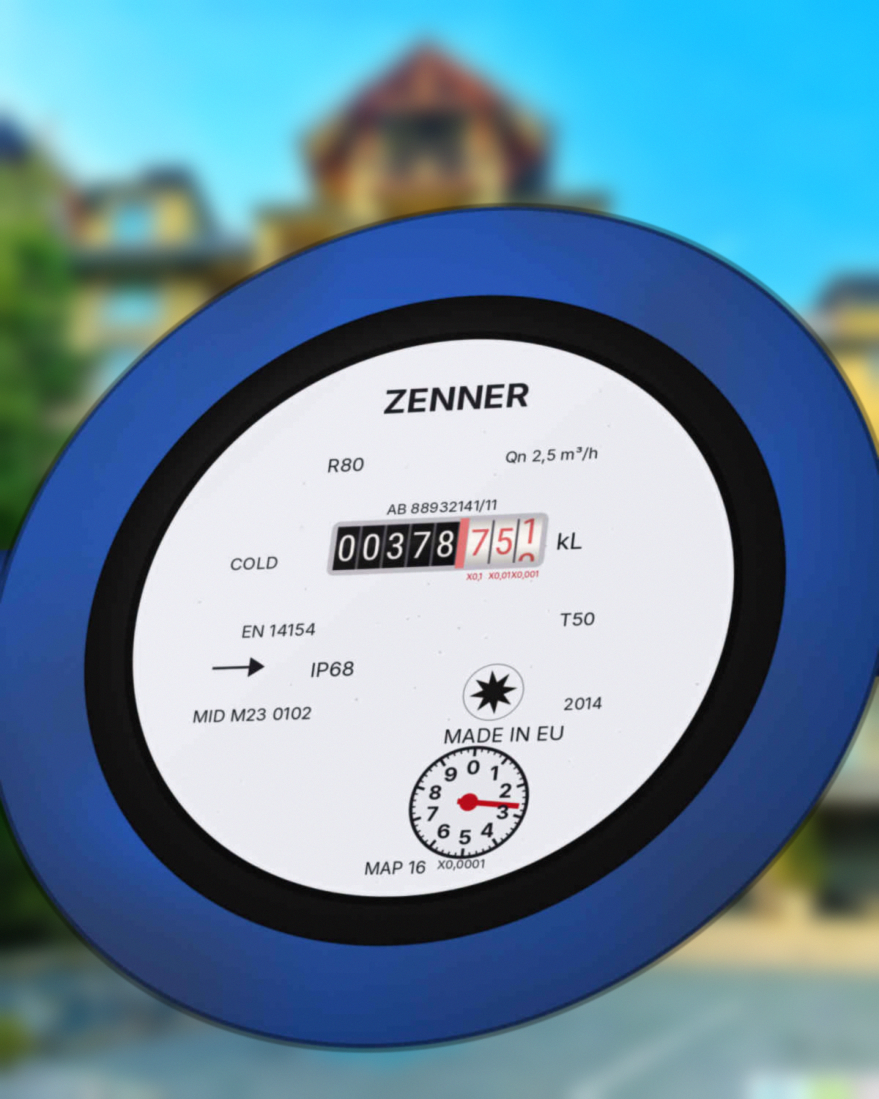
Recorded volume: 378.7512 kL
